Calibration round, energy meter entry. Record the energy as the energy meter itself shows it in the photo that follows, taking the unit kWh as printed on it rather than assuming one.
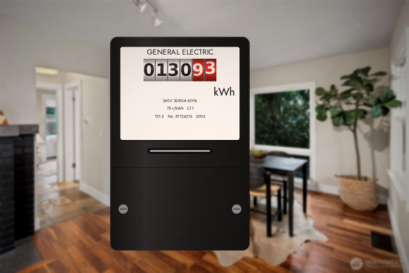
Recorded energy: 130.93 kWh
